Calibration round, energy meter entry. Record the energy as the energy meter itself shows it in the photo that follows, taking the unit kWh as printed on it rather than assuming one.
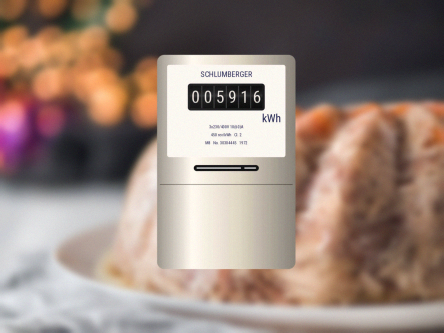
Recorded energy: 5916 kWh
